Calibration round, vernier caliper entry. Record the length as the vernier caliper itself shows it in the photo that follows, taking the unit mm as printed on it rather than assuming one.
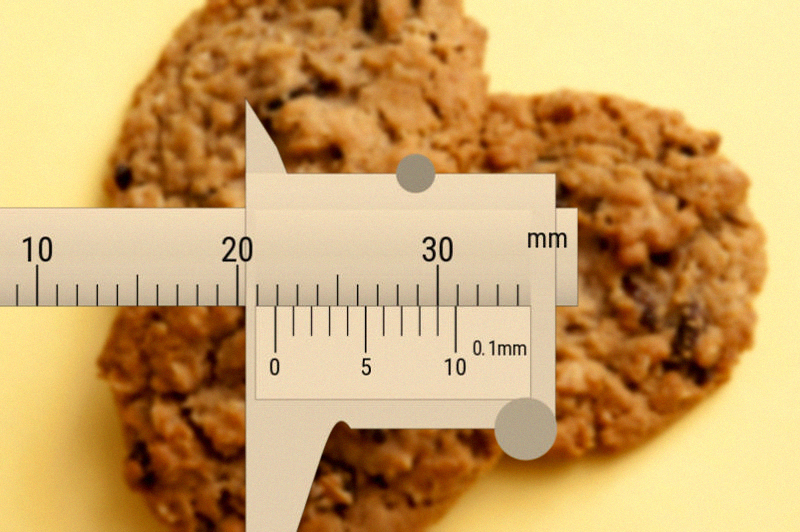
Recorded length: 21.9 mm
